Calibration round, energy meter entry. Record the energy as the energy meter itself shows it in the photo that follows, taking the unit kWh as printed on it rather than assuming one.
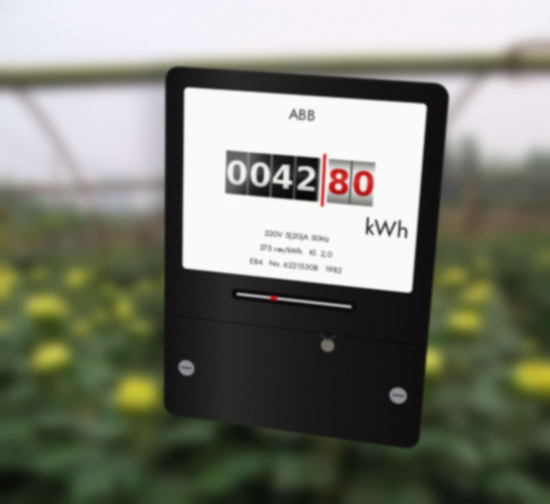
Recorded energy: 42.80 kWh
